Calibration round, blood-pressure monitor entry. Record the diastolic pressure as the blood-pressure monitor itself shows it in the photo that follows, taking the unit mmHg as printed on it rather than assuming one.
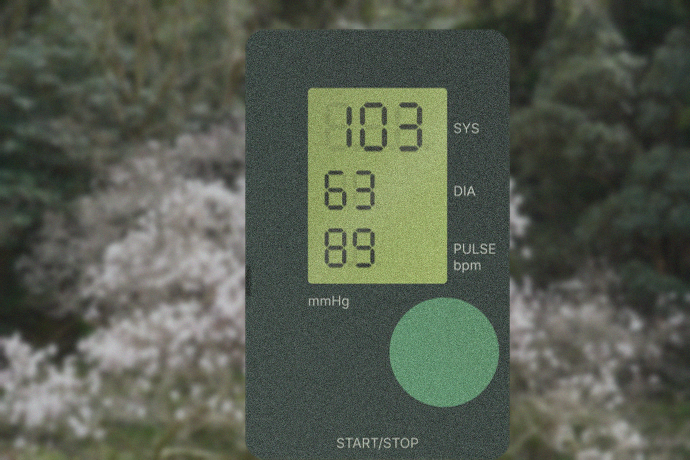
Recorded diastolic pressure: 63 mmHg
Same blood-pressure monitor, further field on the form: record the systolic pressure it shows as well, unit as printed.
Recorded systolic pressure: 103 mmHg
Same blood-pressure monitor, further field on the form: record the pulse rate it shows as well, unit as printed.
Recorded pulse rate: 89 bpm
